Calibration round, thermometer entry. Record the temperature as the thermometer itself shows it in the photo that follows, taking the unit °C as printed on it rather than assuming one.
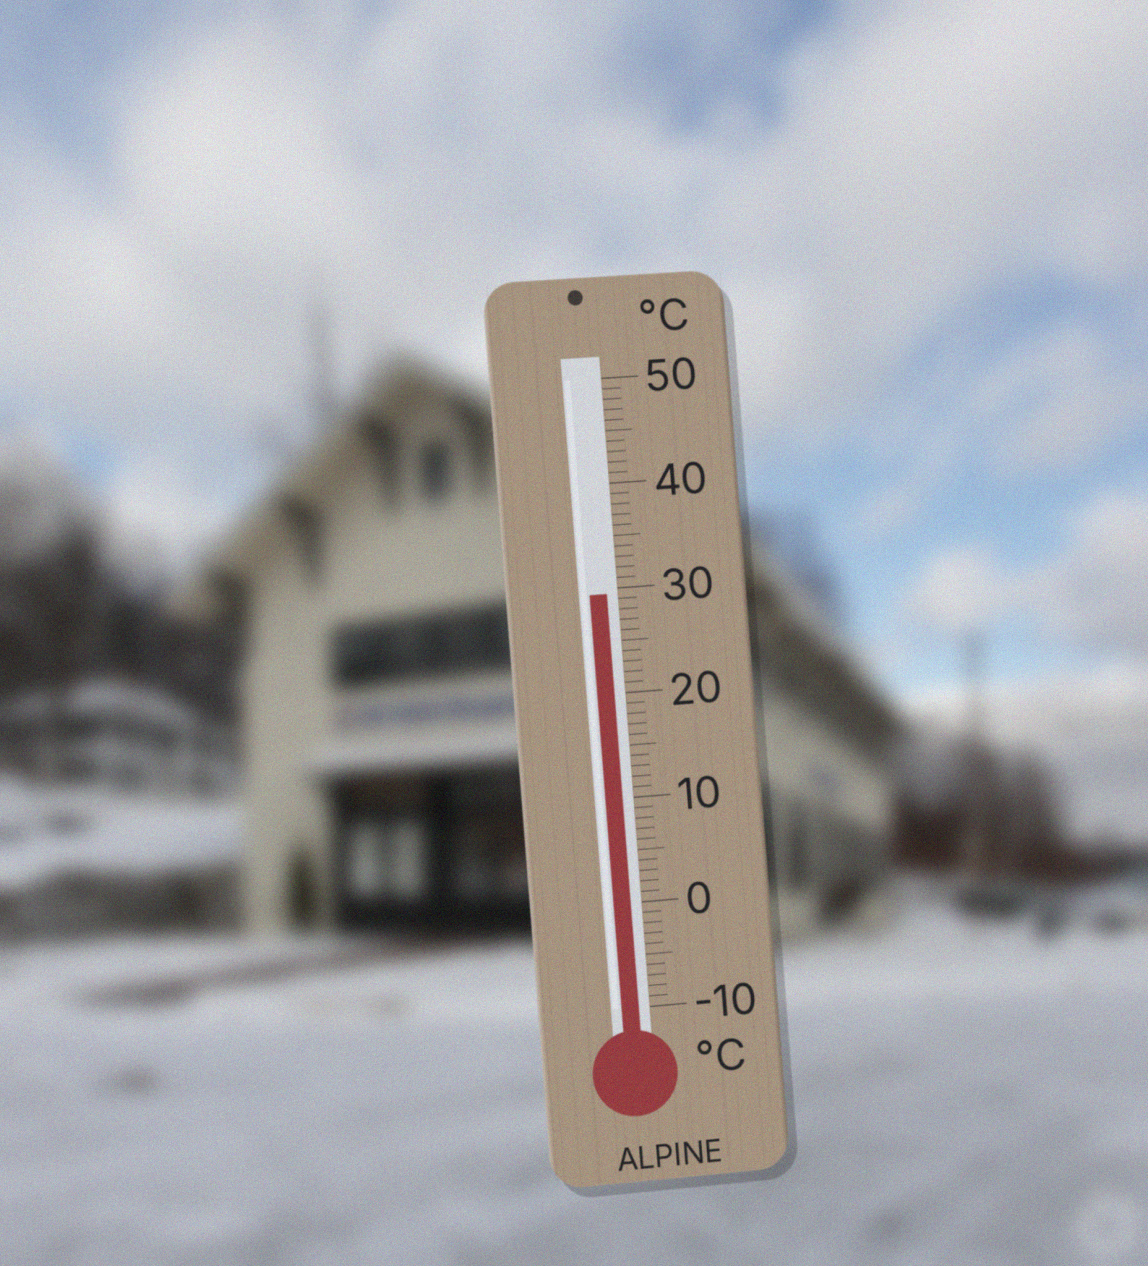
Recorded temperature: 29.5 °C
